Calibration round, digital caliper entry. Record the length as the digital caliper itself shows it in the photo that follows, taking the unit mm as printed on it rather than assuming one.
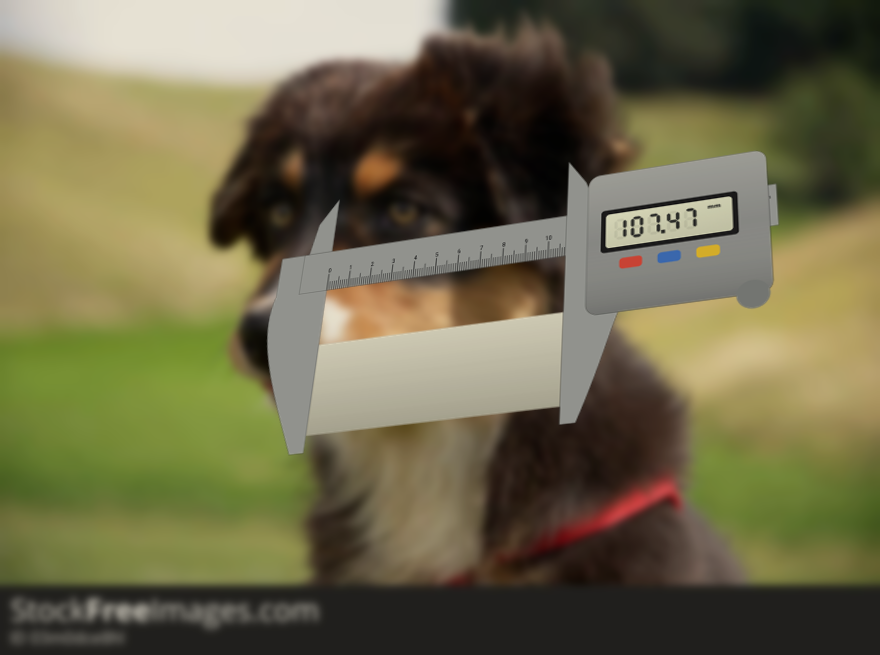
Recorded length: 107.47 mm
